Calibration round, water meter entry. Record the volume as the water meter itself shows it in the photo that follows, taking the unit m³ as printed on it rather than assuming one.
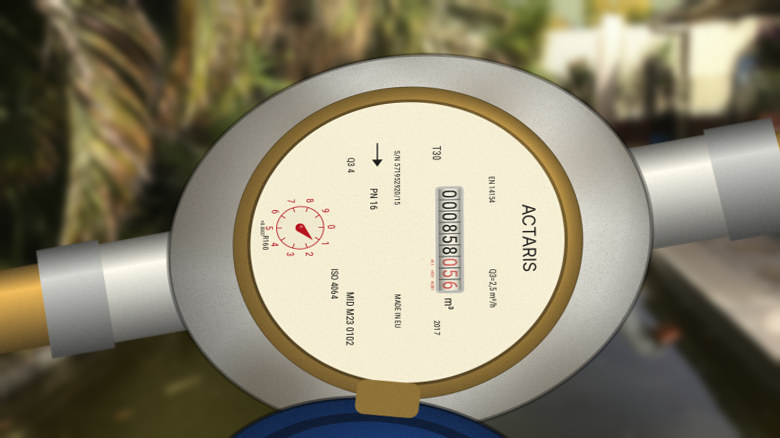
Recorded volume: 858.0561 m³
